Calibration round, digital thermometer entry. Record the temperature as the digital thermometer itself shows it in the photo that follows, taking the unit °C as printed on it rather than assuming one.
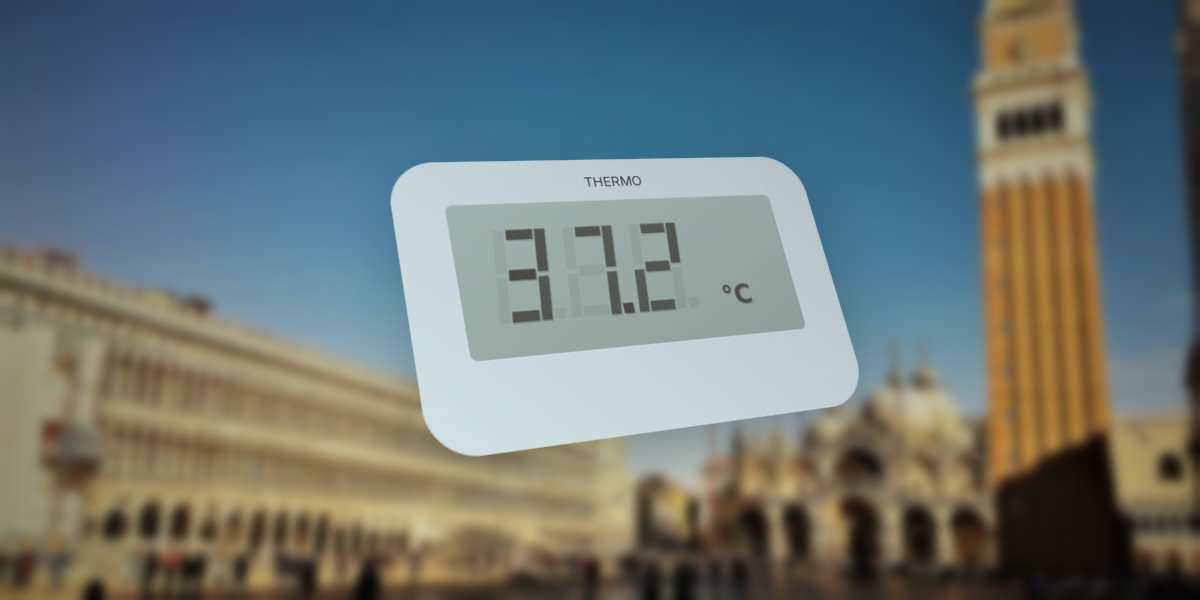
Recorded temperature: 37.2 °C
